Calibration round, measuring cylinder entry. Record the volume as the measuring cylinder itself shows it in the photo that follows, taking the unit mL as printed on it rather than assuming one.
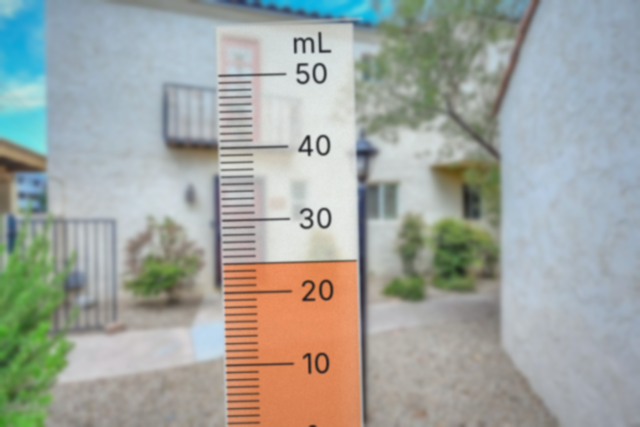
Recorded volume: 24 mL
